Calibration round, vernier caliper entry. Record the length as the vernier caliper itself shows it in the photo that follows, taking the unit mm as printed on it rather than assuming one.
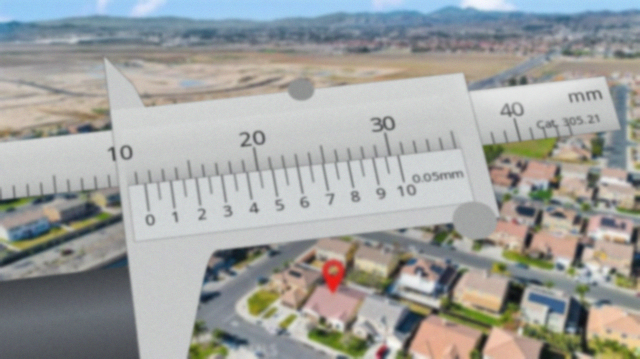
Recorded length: 11.6 mm
